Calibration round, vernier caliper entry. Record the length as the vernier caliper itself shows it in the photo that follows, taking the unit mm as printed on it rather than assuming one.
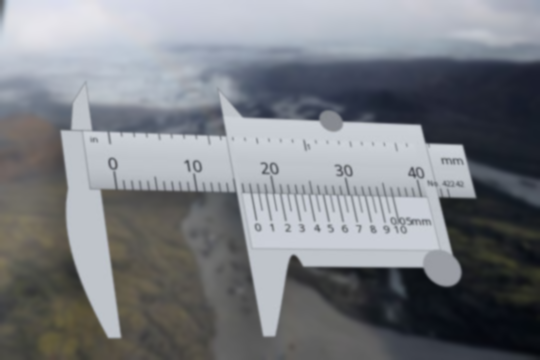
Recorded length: 17.0 mm
